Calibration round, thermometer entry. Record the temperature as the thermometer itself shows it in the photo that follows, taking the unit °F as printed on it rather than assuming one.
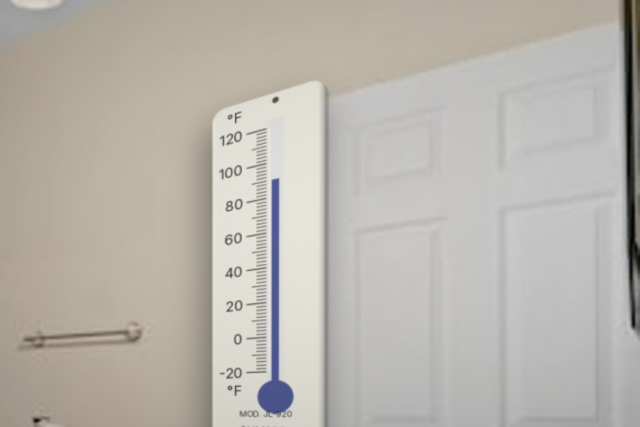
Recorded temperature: 90 °F
